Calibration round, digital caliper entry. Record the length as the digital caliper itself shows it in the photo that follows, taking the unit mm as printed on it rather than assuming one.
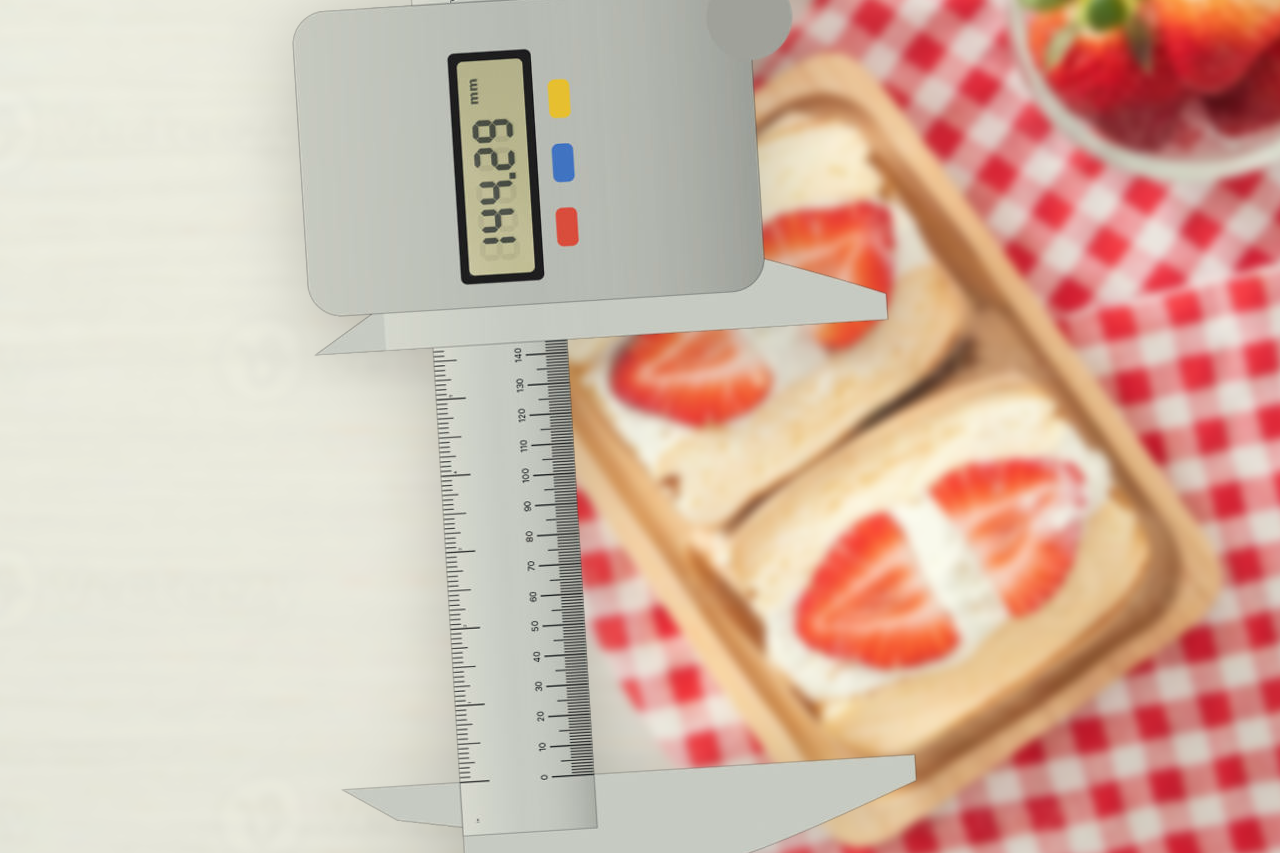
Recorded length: 144.29 mm
